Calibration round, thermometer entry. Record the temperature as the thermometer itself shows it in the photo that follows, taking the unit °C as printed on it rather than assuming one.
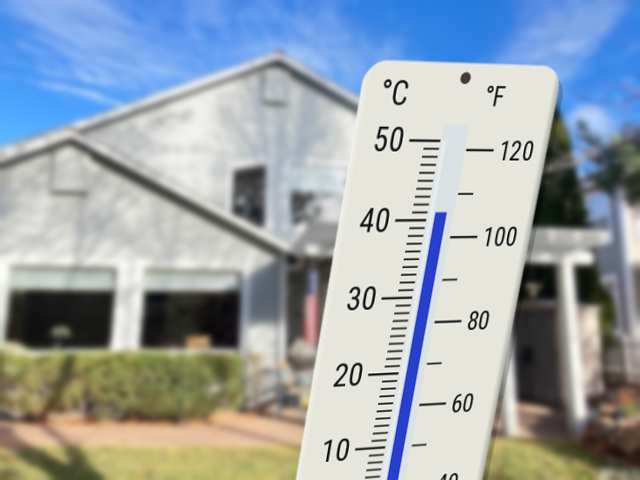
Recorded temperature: 41 °C
